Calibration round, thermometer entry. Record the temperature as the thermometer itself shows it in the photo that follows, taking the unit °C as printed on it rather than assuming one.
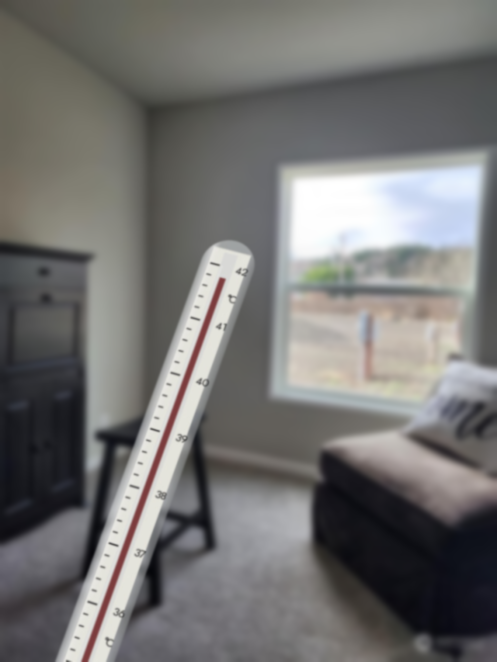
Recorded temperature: 41.8 °C
